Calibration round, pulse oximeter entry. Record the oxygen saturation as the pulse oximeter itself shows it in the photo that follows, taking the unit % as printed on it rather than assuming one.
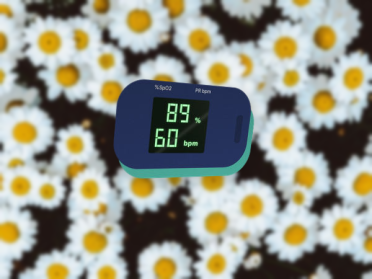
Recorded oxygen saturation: 89 %
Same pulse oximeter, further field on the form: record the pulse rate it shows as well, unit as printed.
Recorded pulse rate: 60 bpm
